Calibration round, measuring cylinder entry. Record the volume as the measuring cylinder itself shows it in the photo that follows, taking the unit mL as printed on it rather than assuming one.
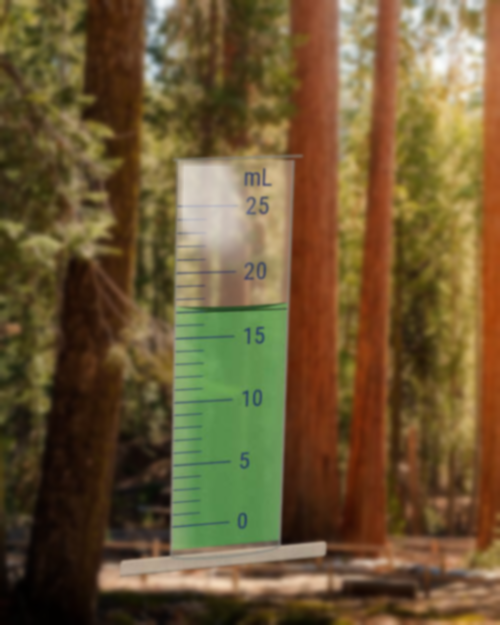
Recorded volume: 17 mL
